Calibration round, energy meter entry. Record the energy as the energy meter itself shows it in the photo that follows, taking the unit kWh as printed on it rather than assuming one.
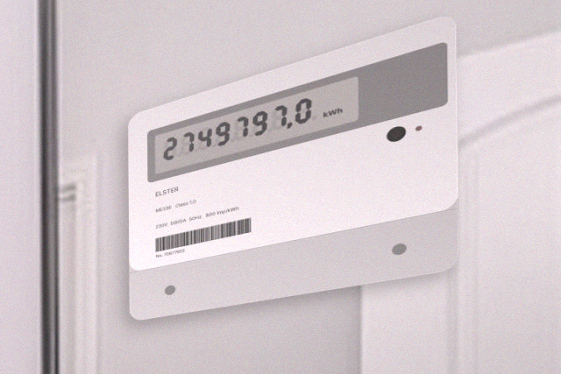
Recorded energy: 2749797.0 kWh
